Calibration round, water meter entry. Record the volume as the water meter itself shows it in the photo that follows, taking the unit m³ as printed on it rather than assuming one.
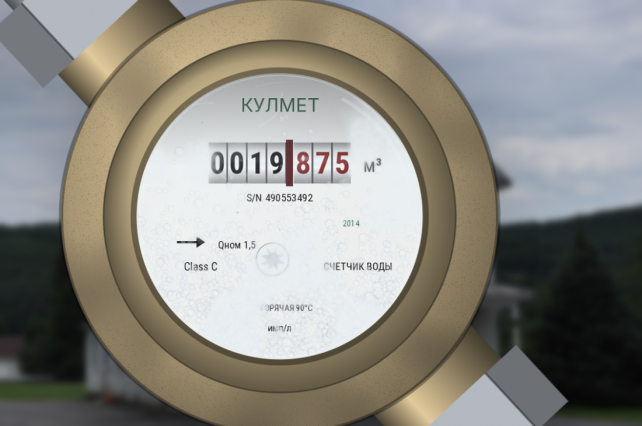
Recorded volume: 19.875 m³
